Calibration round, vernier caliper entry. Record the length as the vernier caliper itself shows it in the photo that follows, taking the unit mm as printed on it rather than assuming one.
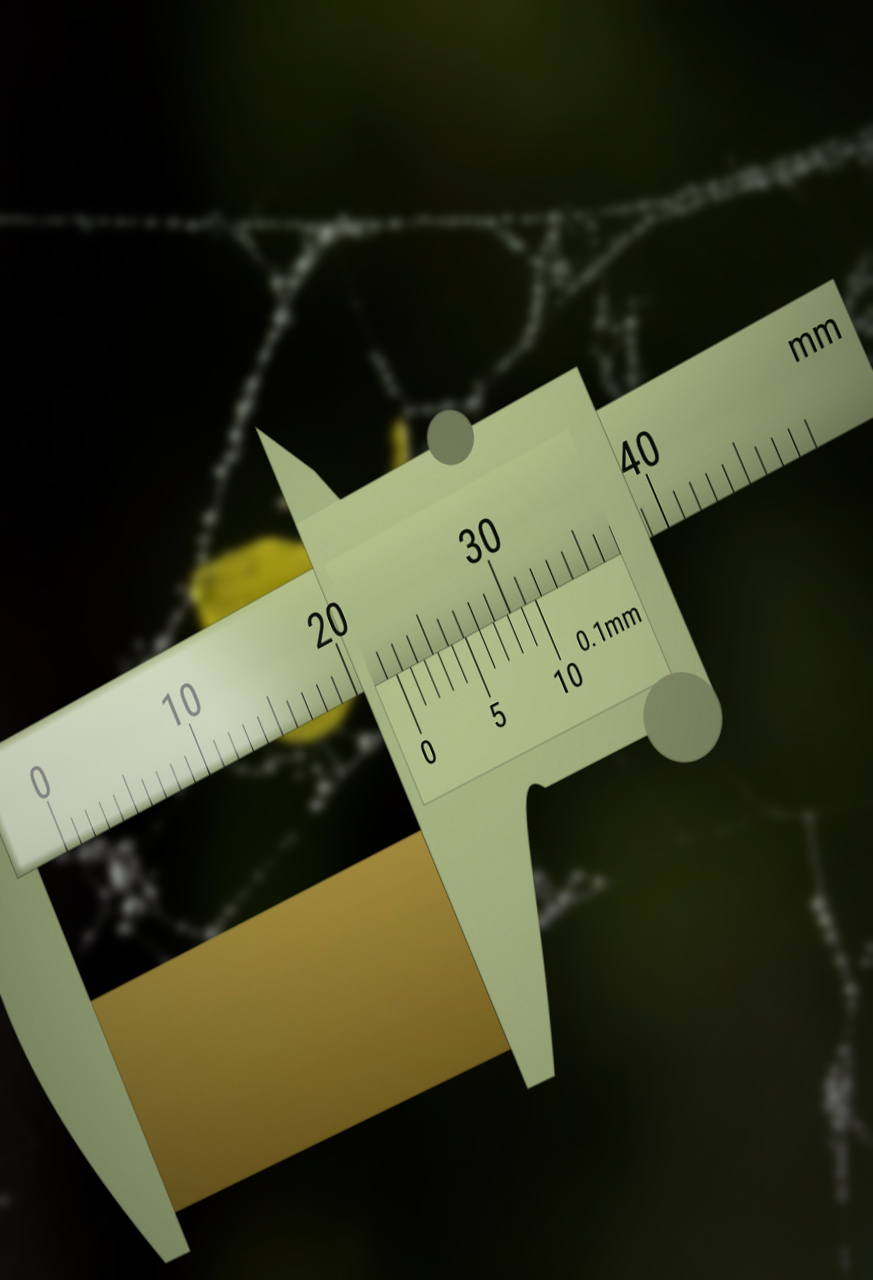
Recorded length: 22.6 mm
